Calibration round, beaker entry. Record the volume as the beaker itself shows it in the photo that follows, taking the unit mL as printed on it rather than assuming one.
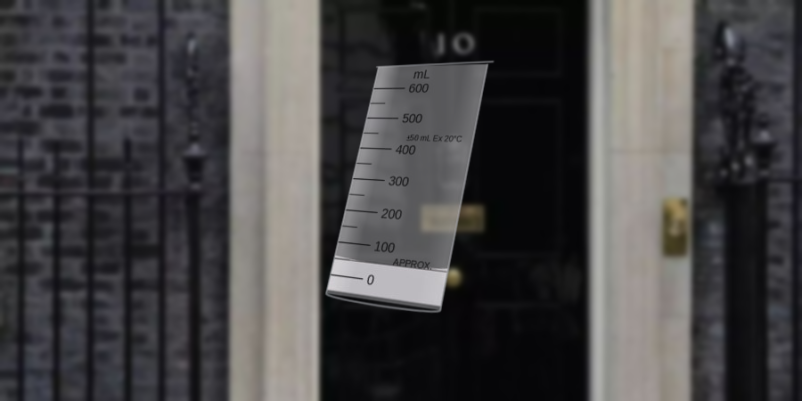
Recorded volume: 50 mL
